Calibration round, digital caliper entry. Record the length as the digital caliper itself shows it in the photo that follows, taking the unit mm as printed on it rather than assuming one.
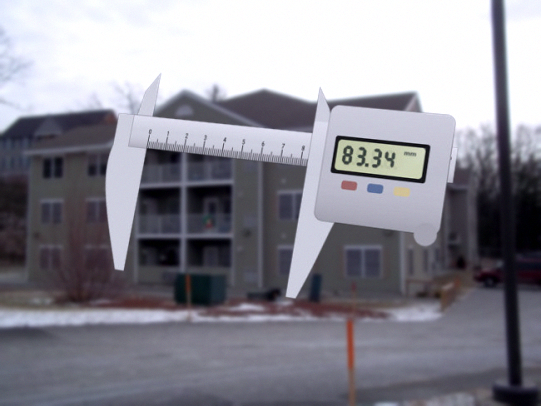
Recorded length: 83.34 mm
